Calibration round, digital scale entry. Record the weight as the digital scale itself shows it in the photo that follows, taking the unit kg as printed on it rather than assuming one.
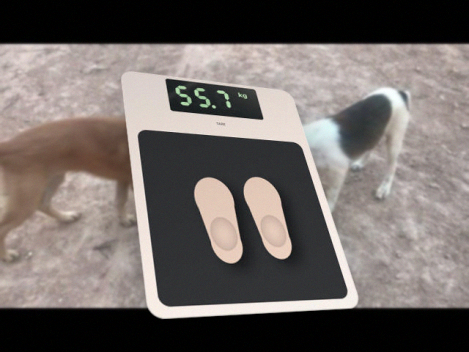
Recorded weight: 55.7 kg
